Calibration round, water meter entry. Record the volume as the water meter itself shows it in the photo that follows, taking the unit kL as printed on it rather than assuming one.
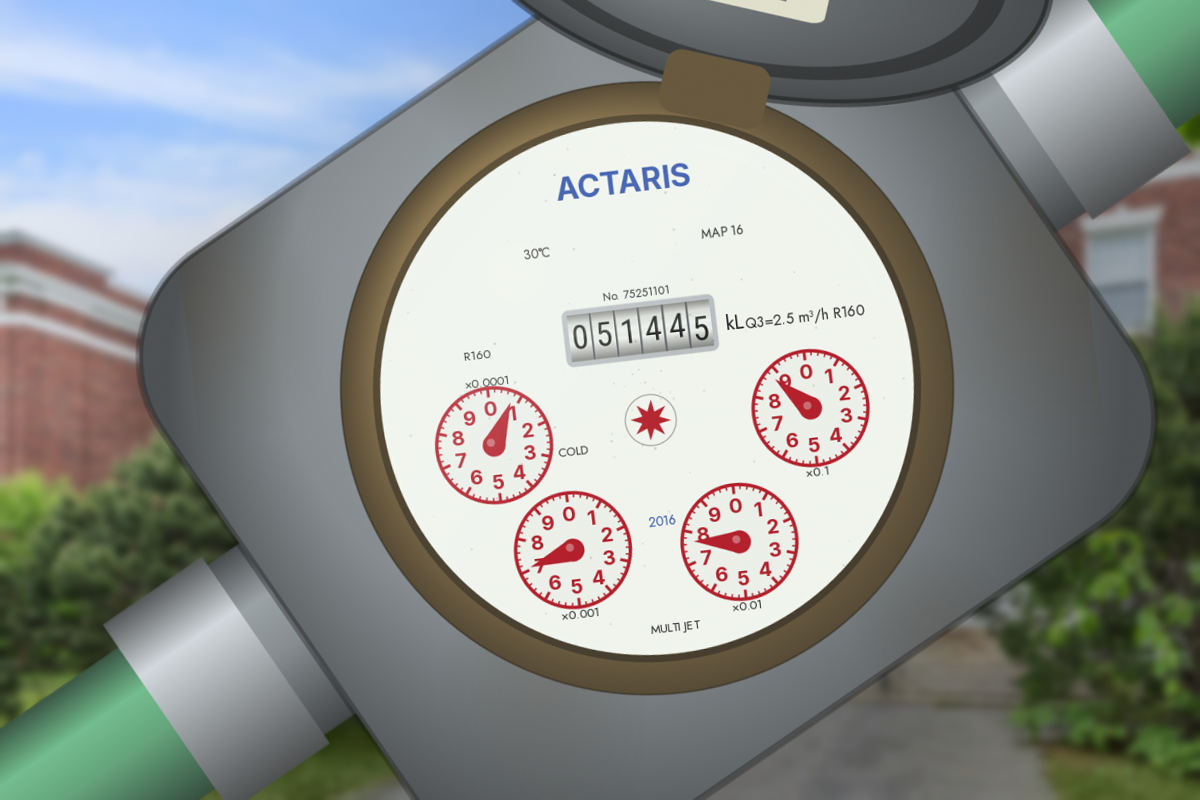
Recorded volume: 51444.8770 kL
